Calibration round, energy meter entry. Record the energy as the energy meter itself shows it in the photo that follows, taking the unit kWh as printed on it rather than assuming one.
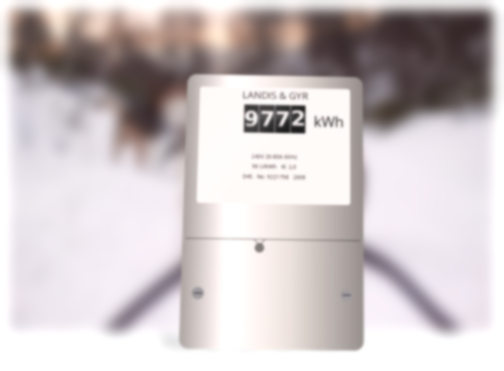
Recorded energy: 9772 kWh
